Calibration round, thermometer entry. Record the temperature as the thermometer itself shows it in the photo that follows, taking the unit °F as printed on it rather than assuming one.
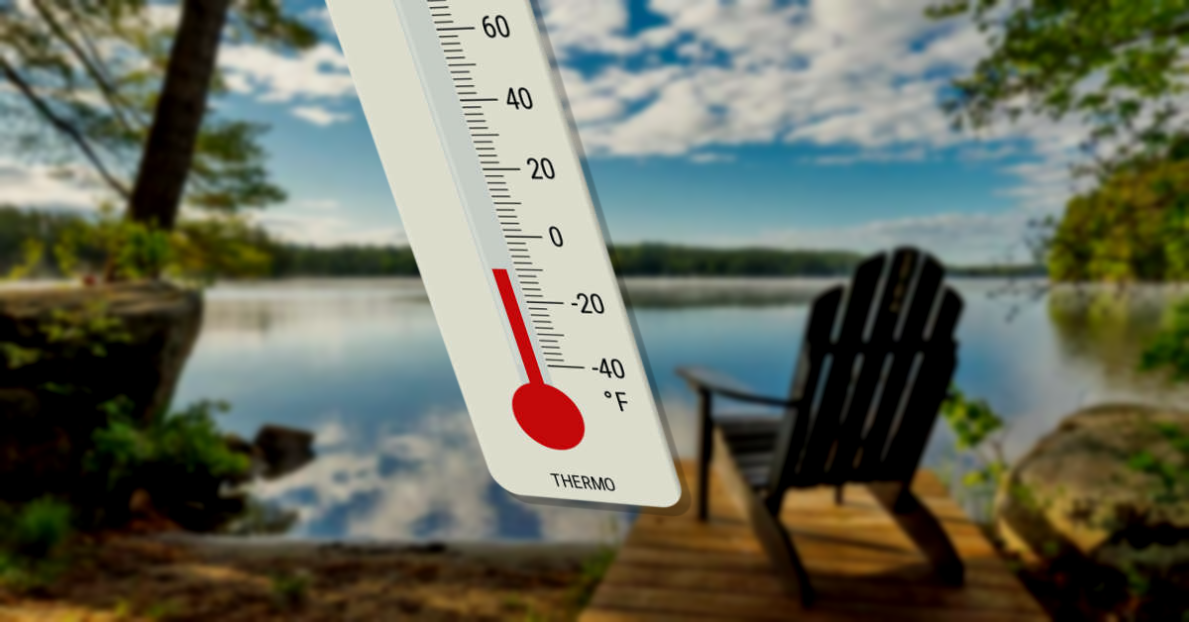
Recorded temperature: -10 °F
